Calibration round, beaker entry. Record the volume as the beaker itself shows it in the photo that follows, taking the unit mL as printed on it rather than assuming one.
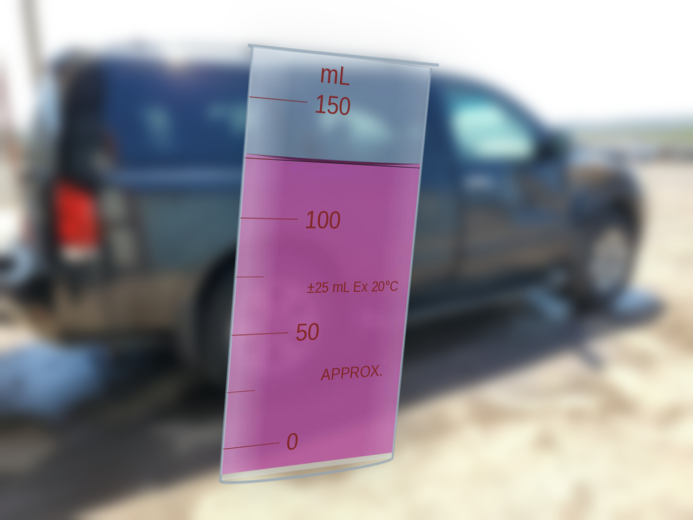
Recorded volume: 125 mL
